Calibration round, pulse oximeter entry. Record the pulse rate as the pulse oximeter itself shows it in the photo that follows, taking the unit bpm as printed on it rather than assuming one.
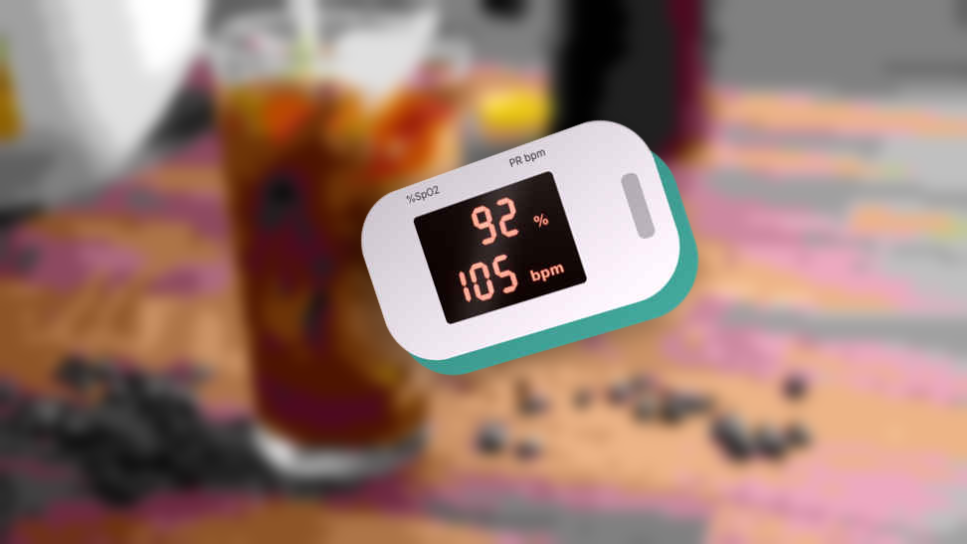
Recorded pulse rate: 105 bpm
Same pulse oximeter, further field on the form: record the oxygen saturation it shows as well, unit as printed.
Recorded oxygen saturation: 92 %
